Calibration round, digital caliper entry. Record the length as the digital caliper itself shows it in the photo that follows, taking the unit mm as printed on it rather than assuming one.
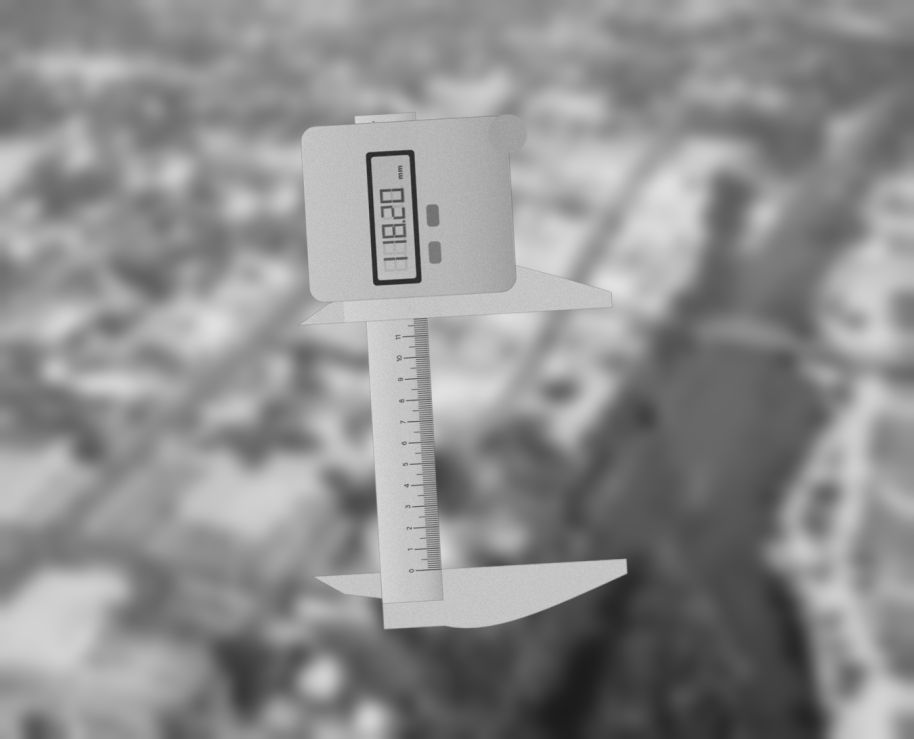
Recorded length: 118.20 mm
